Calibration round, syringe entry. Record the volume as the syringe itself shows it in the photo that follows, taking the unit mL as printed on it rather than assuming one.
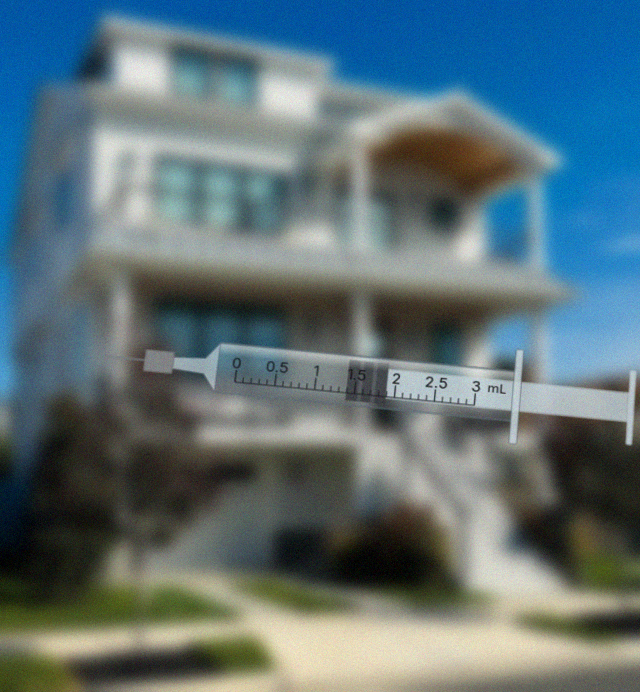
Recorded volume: 1.4 mL
